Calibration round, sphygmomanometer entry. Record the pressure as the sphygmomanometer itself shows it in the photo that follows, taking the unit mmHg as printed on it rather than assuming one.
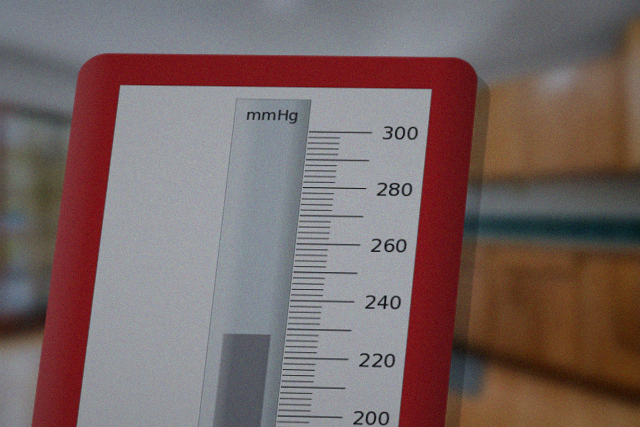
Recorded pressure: 228 mmHg
